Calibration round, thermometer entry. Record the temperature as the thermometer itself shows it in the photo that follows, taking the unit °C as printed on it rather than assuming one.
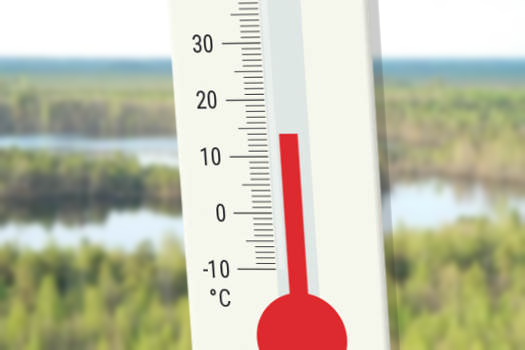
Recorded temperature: 14 °C
